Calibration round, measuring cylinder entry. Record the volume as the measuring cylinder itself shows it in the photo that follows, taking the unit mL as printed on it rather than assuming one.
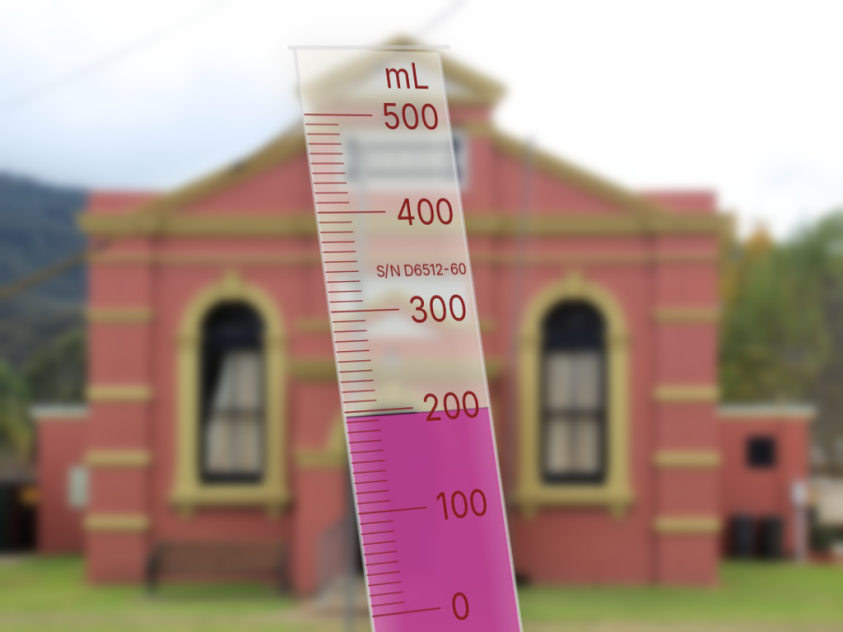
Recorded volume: 195 mL
